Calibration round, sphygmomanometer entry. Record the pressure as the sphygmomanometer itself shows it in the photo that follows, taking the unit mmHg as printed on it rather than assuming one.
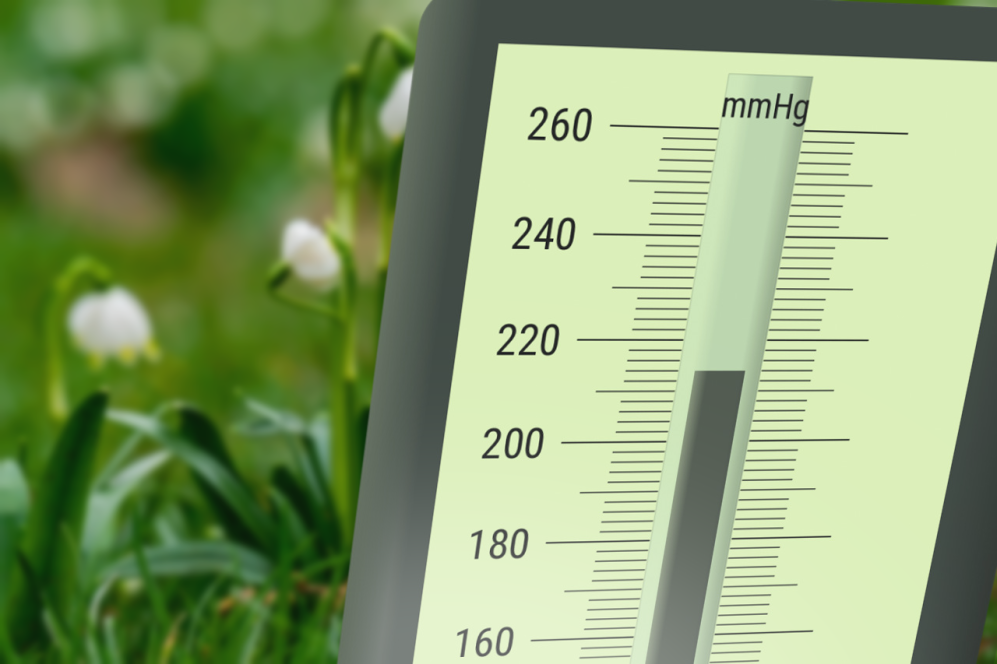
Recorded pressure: 214 mmHg
